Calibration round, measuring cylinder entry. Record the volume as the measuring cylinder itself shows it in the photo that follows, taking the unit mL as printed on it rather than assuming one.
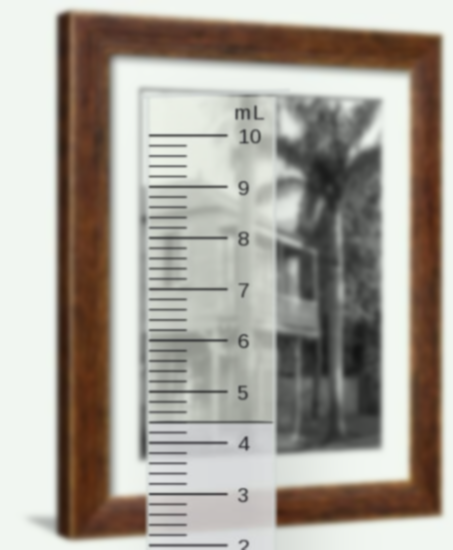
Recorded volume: 4.4 mL
